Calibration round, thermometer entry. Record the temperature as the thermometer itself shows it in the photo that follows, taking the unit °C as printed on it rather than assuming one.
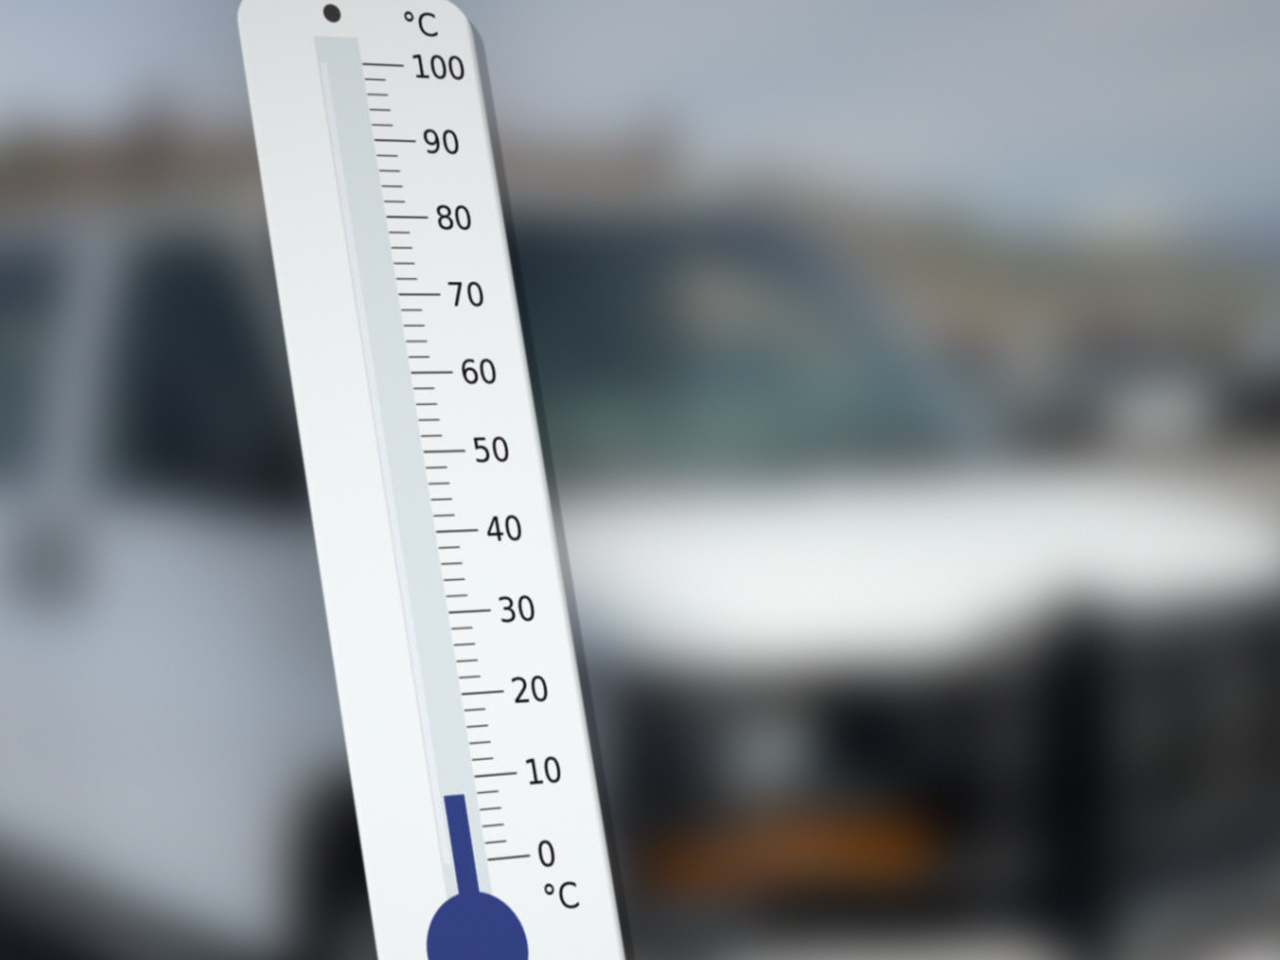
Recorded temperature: 8 °C
